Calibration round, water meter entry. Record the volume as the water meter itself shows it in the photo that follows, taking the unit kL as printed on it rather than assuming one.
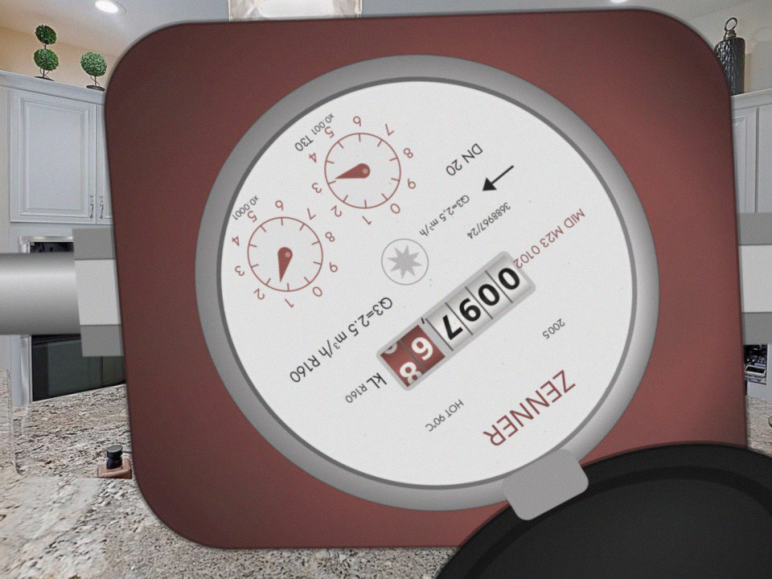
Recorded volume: 97.6831 kL
